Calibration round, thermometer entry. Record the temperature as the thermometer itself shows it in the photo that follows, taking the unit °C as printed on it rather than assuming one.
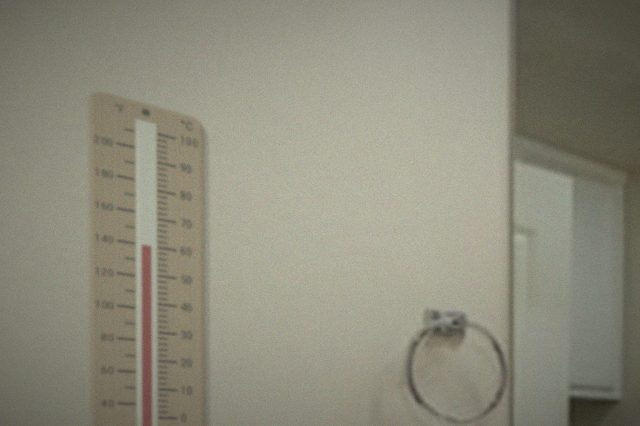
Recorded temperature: 60 °C
